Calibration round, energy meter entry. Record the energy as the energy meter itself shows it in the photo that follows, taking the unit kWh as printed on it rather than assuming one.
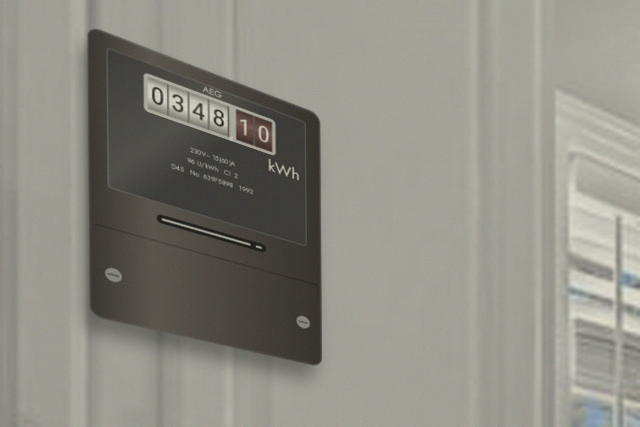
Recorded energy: 348.10 kWh
